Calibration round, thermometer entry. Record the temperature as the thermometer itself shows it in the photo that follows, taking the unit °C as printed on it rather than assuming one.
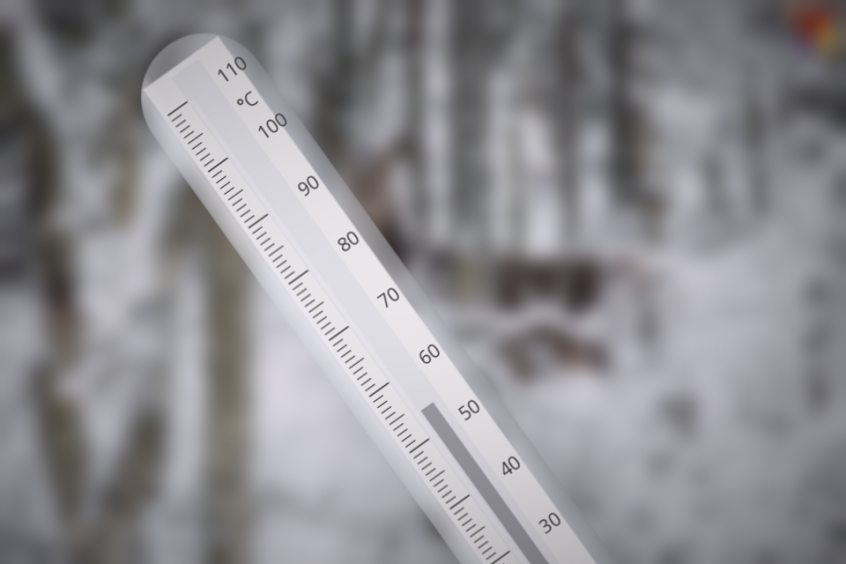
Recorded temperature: 54 °C
